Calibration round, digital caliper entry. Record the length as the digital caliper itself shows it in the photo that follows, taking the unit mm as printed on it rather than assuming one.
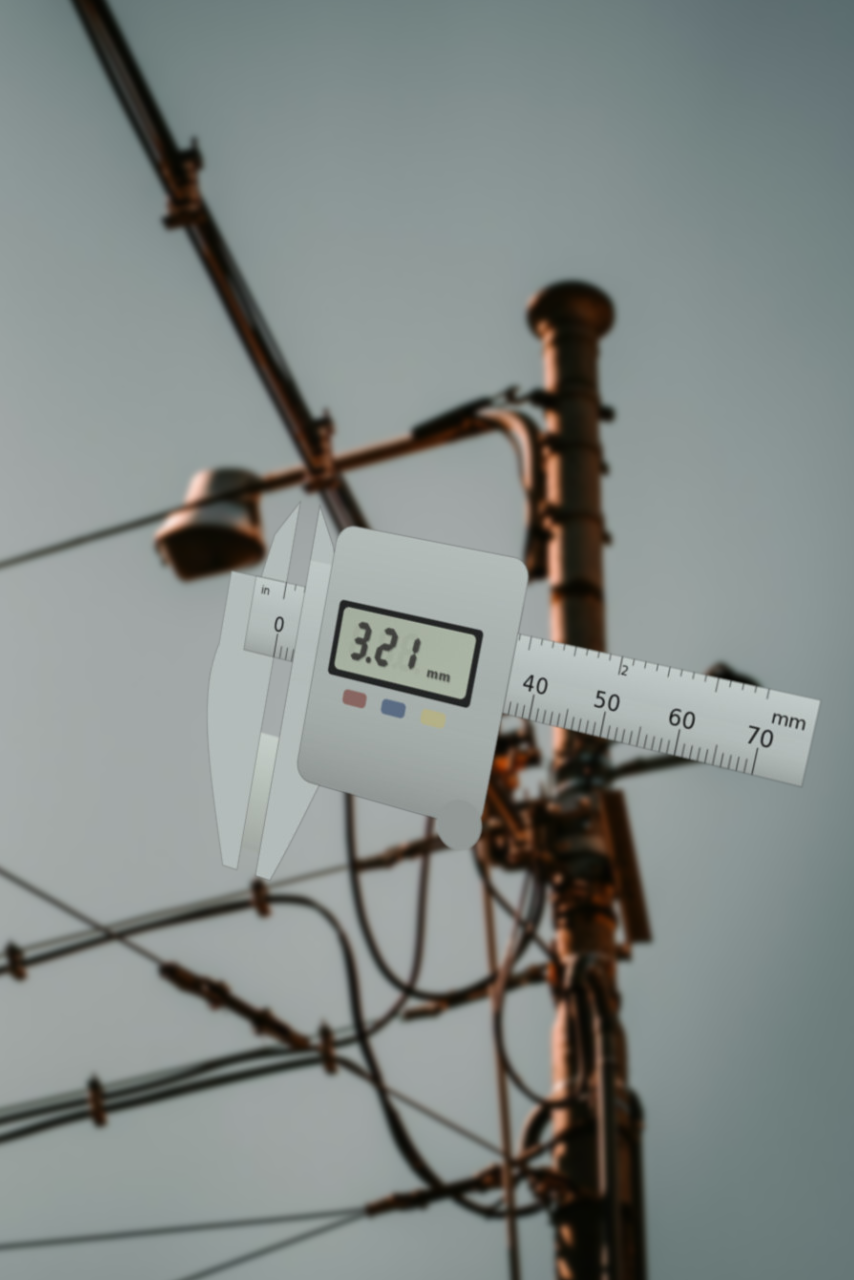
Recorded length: 3.21 mm
